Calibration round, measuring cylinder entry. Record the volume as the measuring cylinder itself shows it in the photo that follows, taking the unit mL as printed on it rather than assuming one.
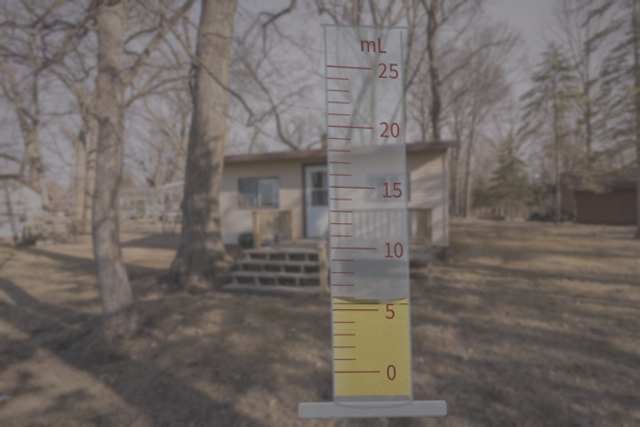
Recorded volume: 5.5 mL
